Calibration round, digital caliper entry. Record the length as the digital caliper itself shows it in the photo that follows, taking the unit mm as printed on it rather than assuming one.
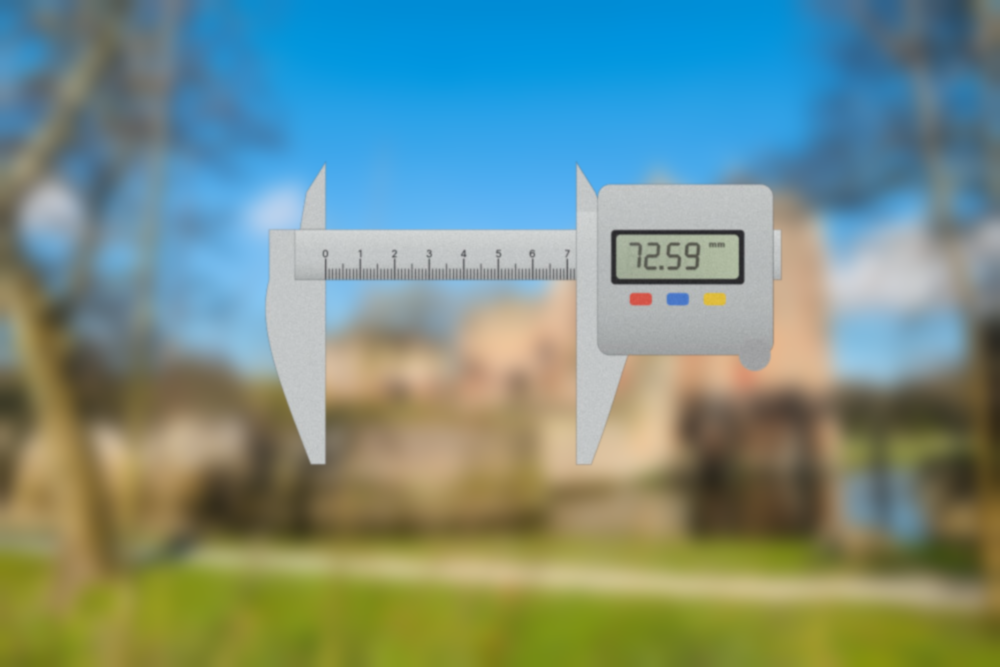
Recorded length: 72.59 mm
